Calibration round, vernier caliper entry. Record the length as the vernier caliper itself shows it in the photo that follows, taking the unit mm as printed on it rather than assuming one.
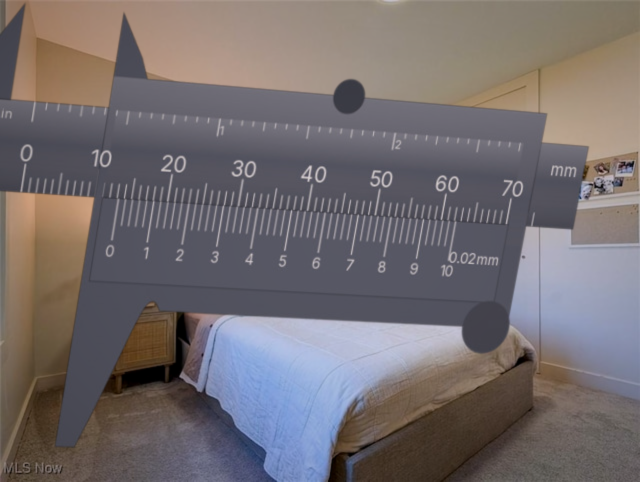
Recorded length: 13.2 mm
